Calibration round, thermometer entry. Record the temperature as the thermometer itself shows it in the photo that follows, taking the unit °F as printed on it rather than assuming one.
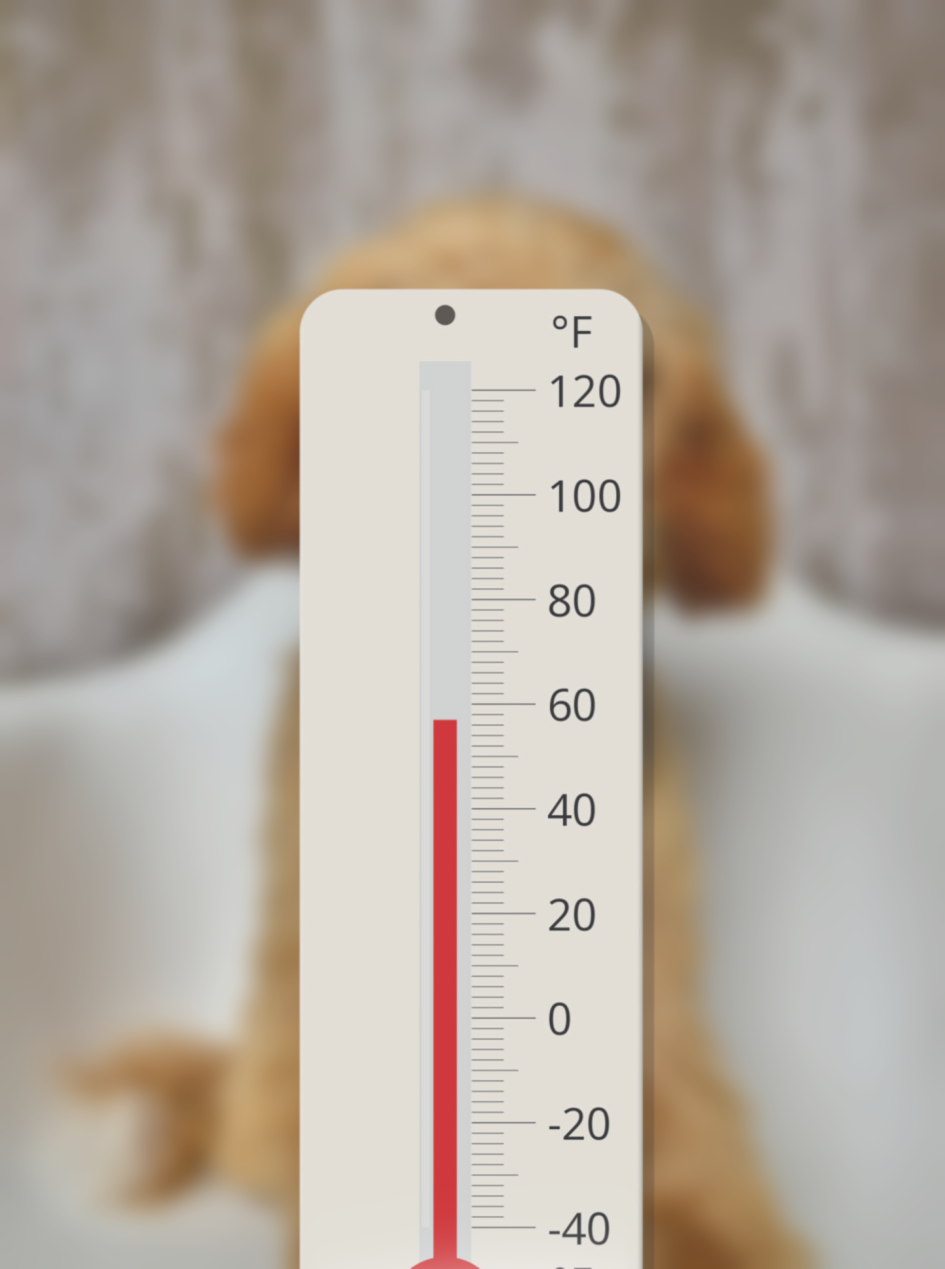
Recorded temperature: 57 °F
